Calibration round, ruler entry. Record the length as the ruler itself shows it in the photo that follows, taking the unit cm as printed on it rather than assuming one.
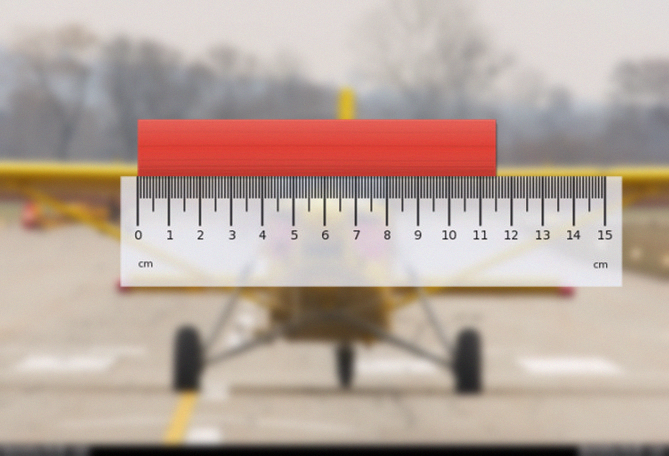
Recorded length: 11.5 cm
